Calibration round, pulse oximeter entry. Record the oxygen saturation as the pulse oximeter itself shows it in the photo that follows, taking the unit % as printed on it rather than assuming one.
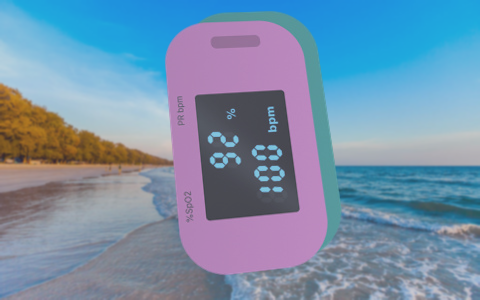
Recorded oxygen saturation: 92 %
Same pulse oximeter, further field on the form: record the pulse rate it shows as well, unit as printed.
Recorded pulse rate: 100 bpm
